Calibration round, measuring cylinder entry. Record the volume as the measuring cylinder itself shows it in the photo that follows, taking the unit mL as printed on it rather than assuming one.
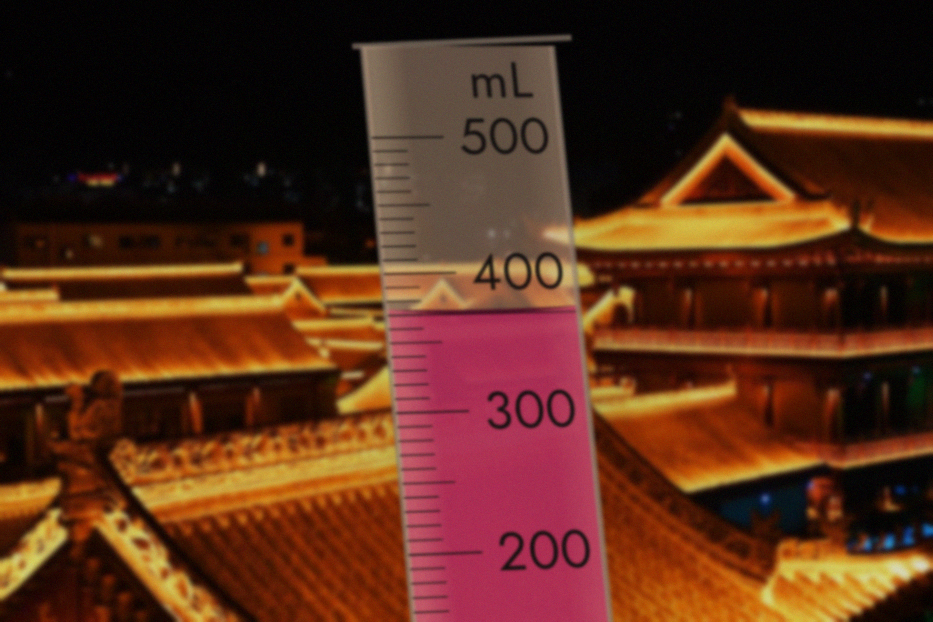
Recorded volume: 370 mL
